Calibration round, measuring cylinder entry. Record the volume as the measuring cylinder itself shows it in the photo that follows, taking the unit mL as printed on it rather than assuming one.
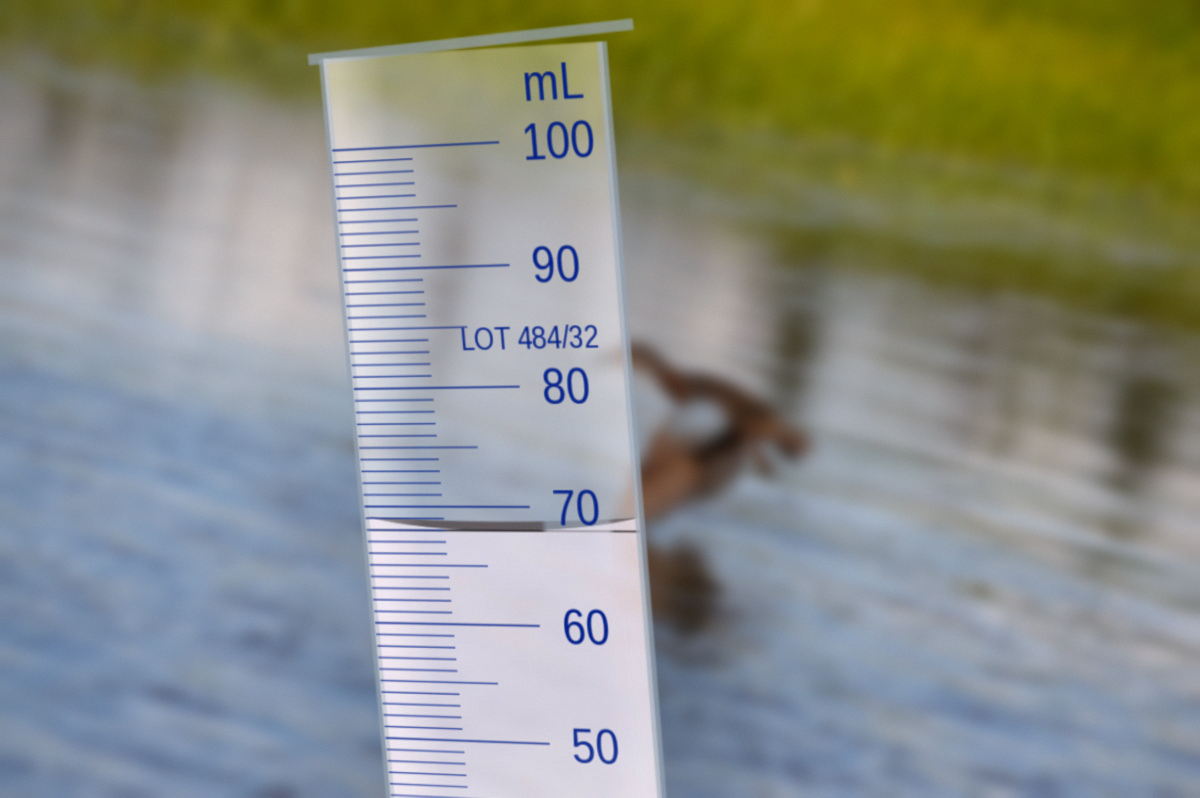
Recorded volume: 68 mL
